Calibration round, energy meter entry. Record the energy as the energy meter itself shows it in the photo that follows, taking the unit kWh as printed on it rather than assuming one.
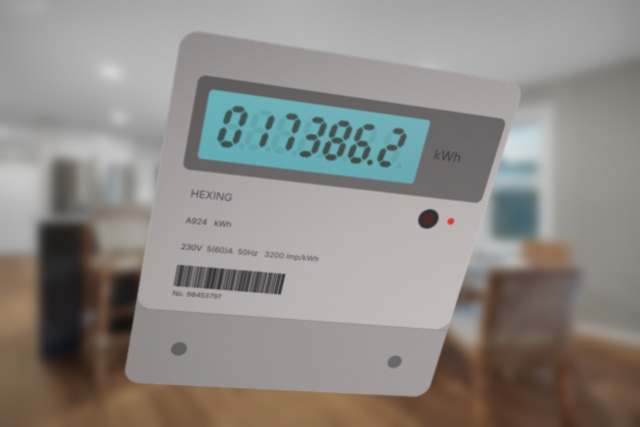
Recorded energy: 17386.2 kWh
